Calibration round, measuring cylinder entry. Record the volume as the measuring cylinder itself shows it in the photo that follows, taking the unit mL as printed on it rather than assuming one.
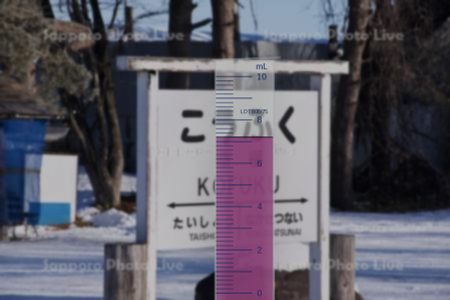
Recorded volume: 7.2 mL
